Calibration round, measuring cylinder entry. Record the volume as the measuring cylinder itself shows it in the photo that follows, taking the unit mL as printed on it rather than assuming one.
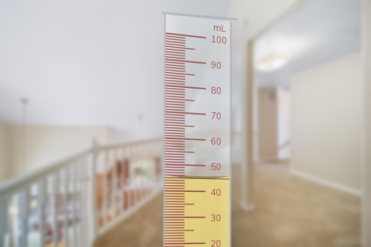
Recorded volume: 45 mL
